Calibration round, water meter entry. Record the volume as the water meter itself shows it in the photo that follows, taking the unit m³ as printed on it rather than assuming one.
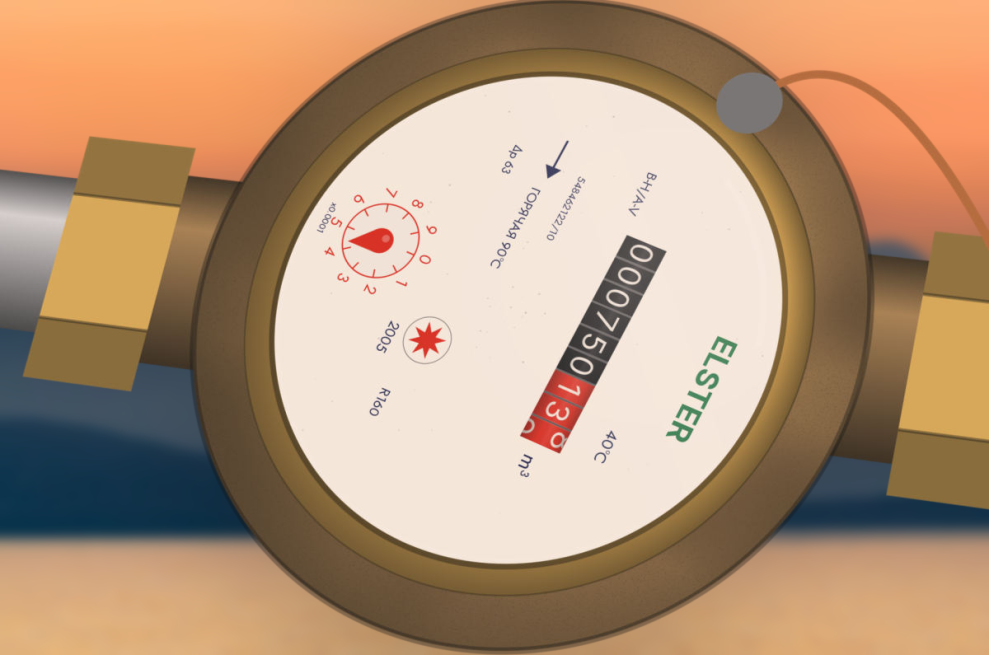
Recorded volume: 750.1384 m³
